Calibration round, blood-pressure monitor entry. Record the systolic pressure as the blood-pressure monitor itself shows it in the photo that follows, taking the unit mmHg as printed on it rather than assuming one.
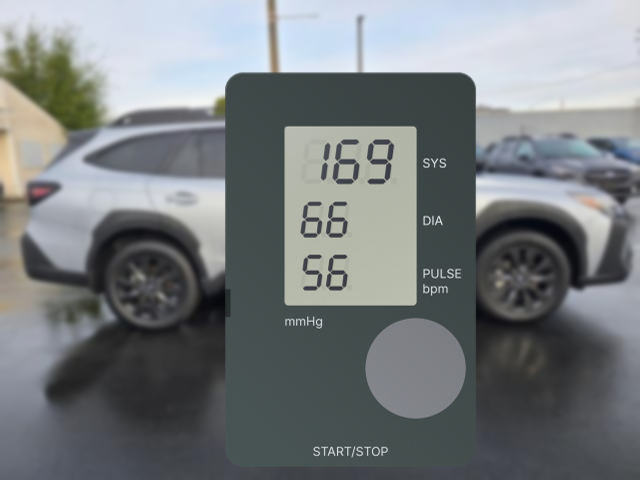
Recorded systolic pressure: 169 mmHg
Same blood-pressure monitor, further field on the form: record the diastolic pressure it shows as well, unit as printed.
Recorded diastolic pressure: 66 mmHg
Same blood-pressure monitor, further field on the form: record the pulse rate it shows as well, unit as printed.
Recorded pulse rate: 56 bpm
